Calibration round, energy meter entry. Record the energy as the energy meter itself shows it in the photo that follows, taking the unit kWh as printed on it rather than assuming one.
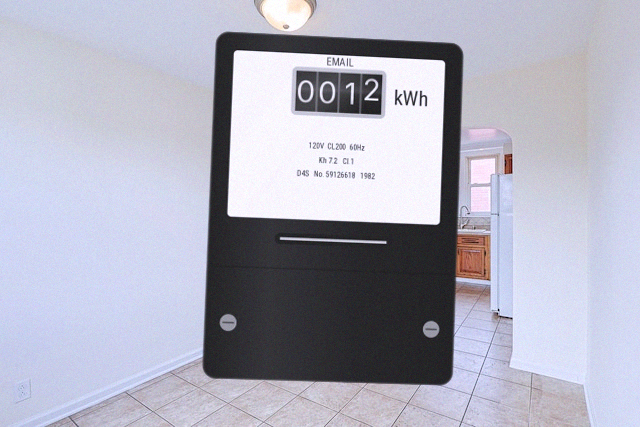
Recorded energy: 12 kWh
